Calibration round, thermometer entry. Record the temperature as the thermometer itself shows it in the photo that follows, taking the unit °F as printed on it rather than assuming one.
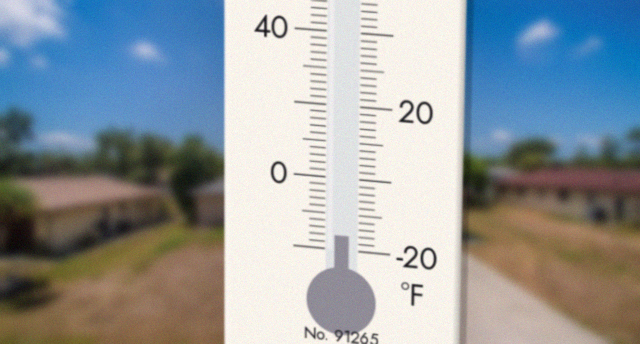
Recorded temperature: -16 °F
